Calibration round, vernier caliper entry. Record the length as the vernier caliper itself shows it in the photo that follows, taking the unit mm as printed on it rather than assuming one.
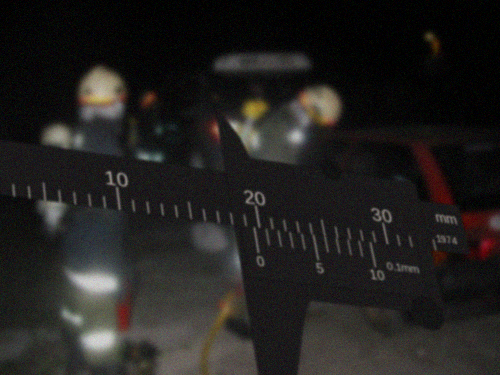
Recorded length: 19.6 mm
